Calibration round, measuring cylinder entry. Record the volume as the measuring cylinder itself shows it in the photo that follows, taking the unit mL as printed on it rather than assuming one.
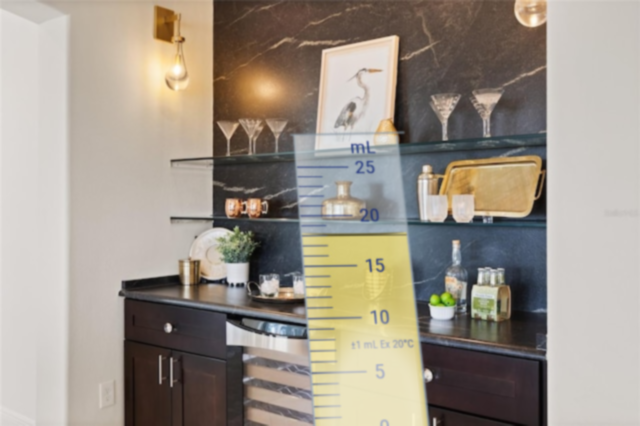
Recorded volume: 18 mL
